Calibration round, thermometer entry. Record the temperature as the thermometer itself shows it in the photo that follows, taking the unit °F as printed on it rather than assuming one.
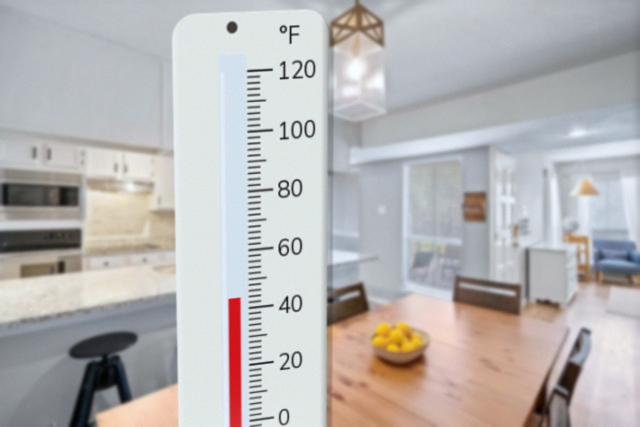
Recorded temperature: 44 °F
